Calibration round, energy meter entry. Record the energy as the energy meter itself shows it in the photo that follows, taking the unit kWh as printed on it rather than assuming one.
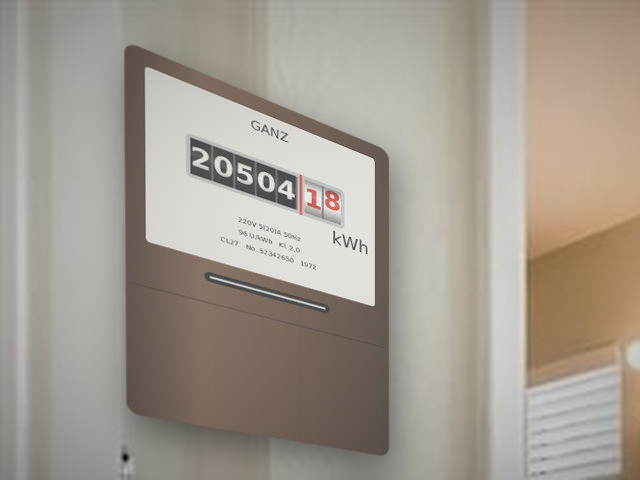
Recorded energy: 20504.18 kWh
